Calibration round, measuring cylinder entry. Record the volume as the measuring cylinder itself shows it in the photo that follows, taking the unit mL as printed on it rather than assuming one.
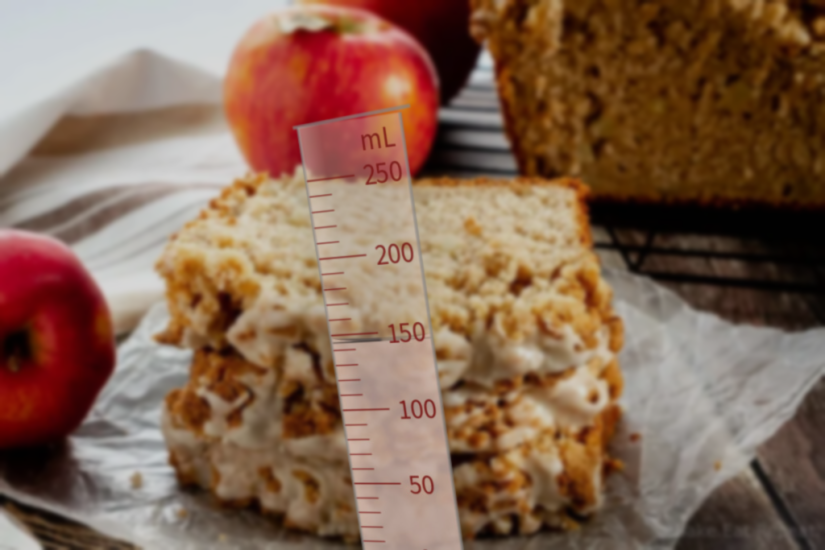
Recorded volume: 145 mL
